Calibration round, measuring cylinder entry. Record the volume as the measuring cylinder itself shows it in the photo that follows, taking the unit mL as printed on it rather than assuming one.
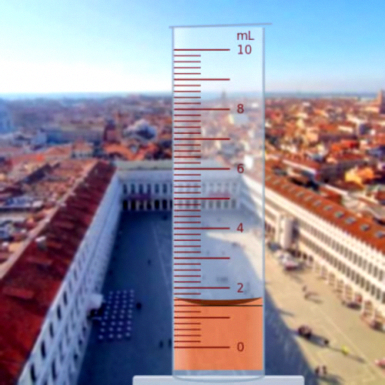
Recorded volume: 1.4 mL
